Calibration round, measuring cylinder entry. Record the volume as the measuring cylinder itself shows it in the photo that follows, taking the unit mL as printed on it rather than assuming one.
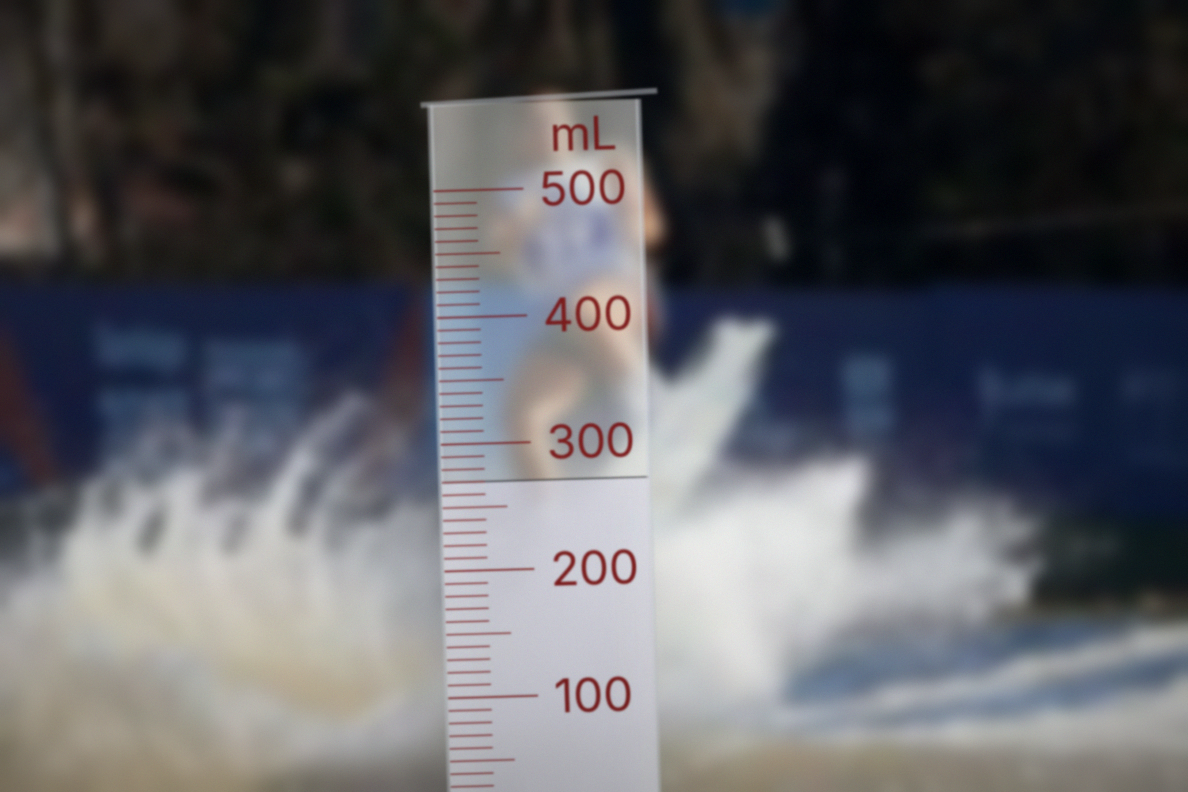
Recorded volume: 270 mL
